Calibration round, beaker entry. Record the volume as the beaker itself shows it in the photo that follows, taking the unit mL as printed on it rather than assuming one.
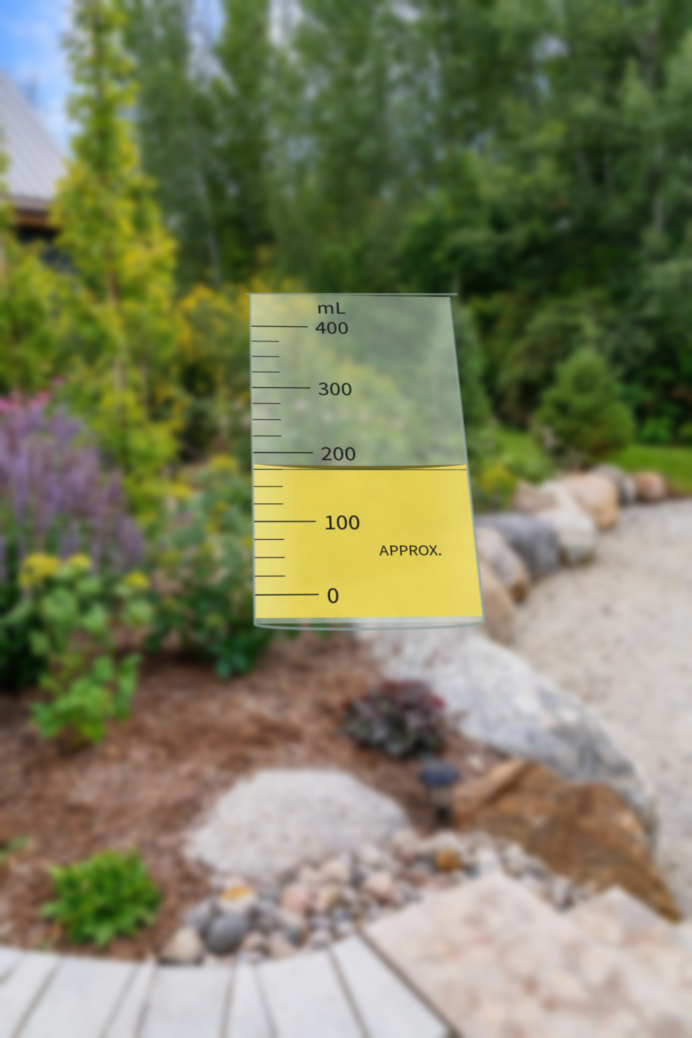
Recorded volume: 175 mL
